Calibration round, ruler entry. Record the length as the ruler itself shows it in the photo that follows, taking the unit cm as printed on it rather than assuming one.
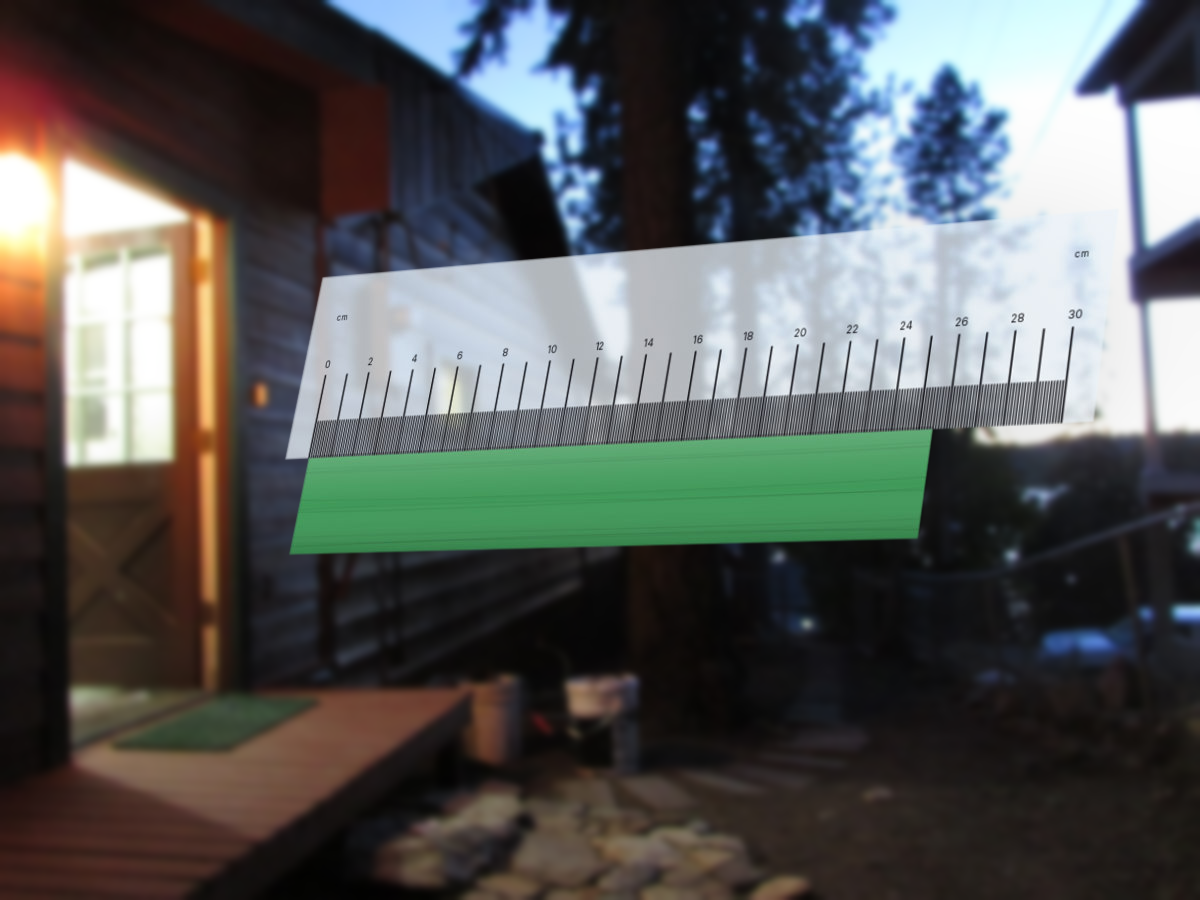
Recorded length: 25.5 cm
